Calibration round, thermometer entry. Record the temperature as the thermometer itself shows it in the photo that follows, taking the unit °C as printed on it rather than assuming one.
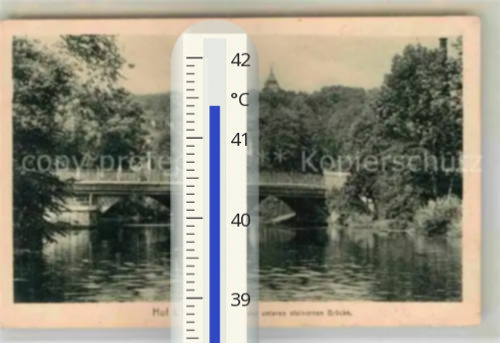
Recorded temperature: 41.4 °C
